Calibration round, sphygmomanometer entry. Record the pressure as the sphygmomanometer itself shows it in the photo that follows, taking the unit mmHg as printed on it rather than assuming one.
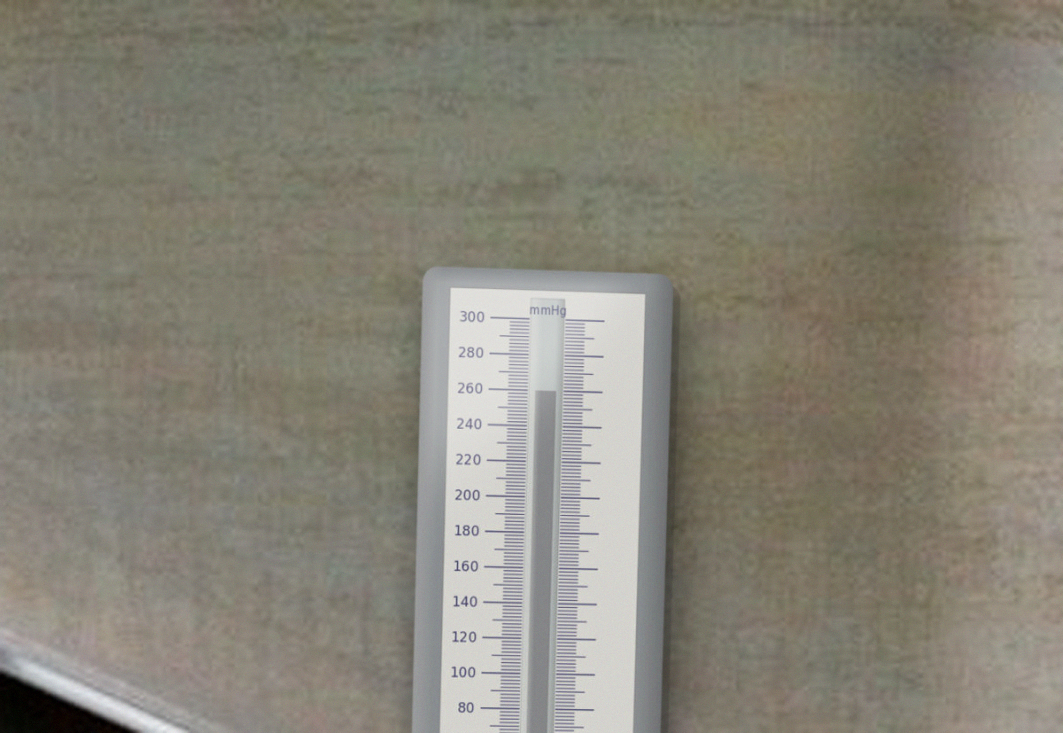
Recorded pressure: 260 mmHg
